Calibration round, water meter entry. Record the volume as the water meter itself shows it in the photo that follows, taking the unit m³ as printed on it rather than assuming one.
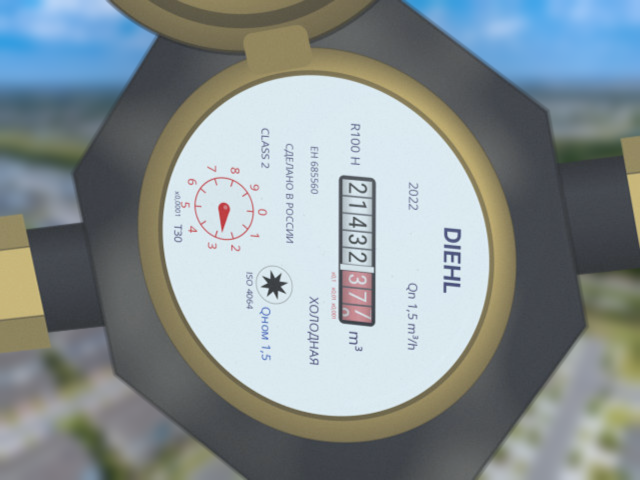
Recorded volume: 21432.3772 m³
